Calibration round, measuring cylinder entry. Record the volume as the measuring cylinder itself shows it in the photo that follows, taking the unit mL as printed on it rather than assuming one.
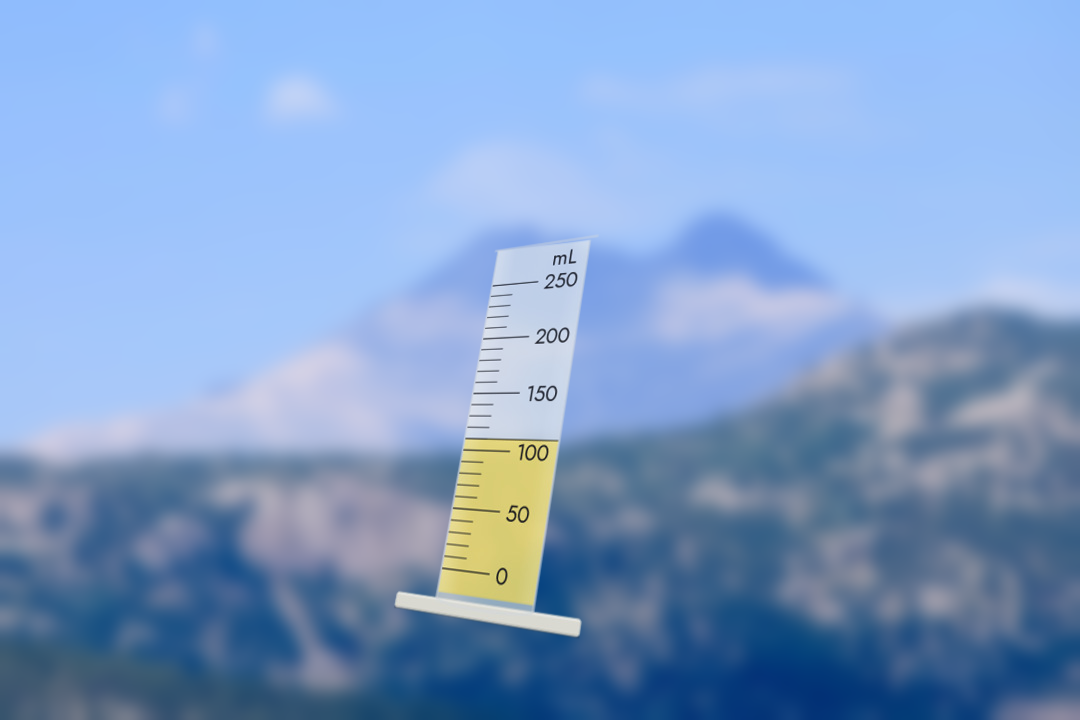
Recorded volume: 110 mL
